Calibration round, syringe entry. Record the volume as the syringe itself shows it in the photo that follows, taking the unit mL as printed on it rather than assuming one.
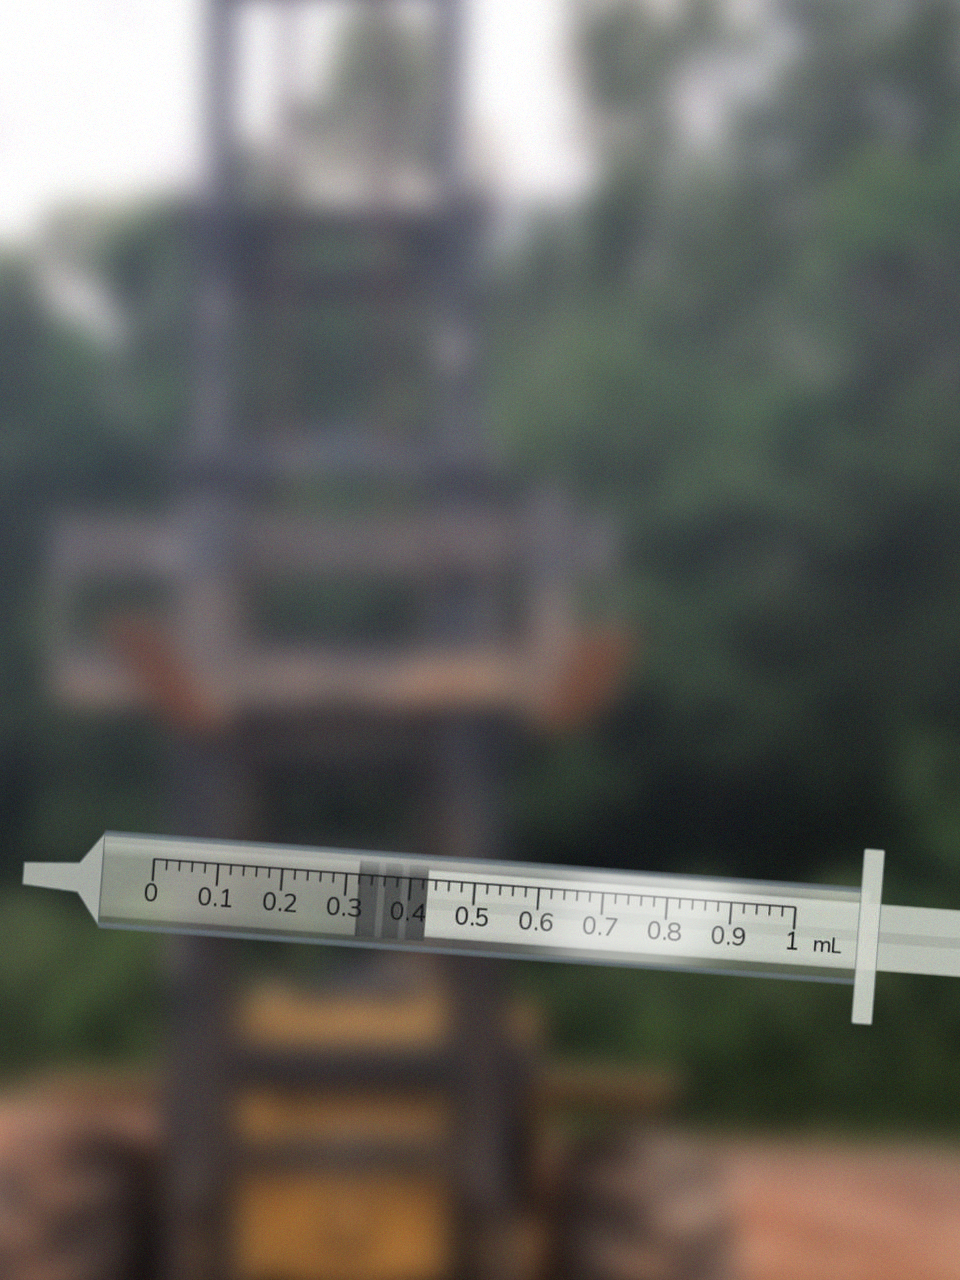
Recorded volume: 0.32 mL
